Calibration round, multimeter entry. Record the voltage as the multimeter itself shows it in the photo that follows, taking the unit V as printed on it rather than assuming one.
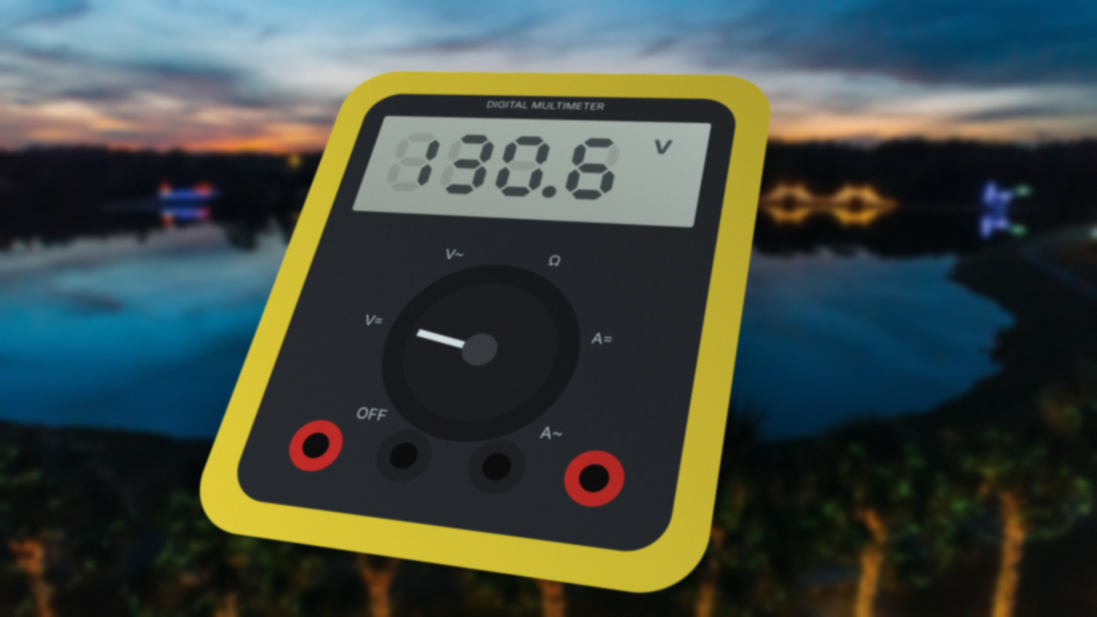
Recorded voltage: 130.6 V
